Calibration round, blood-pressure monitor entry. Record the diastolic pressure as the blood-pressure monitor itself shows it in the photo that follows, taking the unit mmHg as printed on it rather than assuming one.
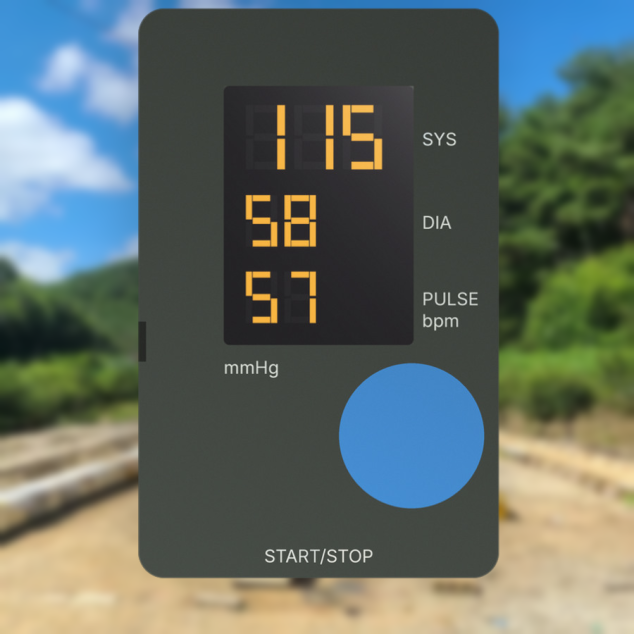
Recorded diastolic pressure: 58 mmHg
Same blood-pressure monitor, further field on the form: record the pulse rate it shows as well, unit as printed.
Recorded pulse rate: 57 bpm
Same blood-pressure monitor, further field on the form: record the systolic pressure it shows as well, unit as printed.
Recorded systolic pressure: 115 mmHg
